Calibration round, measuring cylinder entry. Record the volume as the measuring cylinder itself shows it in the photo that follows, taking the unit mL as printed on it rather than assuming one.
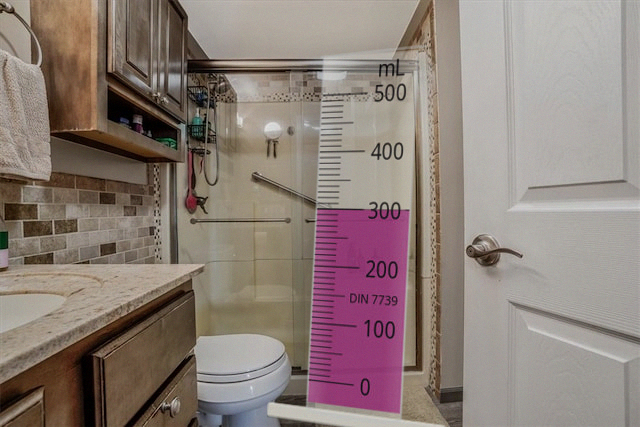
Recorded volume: 300 mL
